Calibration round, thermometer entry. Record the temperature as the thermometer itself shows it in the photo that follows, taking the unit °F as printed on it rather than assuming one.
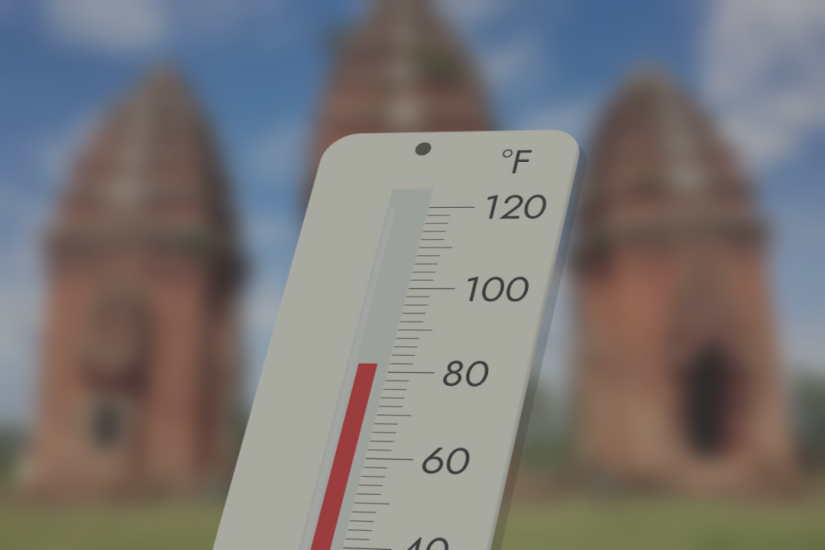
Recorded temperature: 82 °F
